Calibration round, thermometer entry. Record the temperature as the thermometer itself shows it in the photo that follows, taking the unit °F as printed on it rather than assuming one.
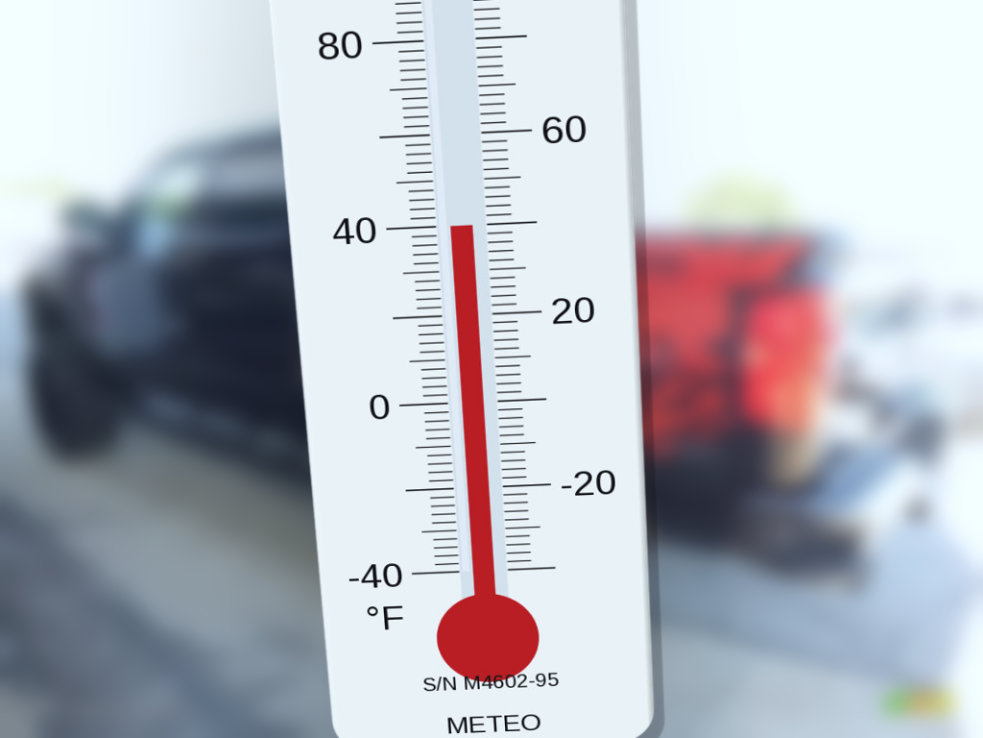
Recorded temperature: 40 °F
